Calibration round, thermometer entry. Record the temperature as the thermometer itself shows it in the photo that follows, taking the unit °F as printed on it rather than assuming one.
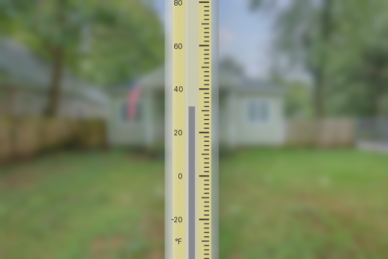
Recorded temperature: 32 °F
